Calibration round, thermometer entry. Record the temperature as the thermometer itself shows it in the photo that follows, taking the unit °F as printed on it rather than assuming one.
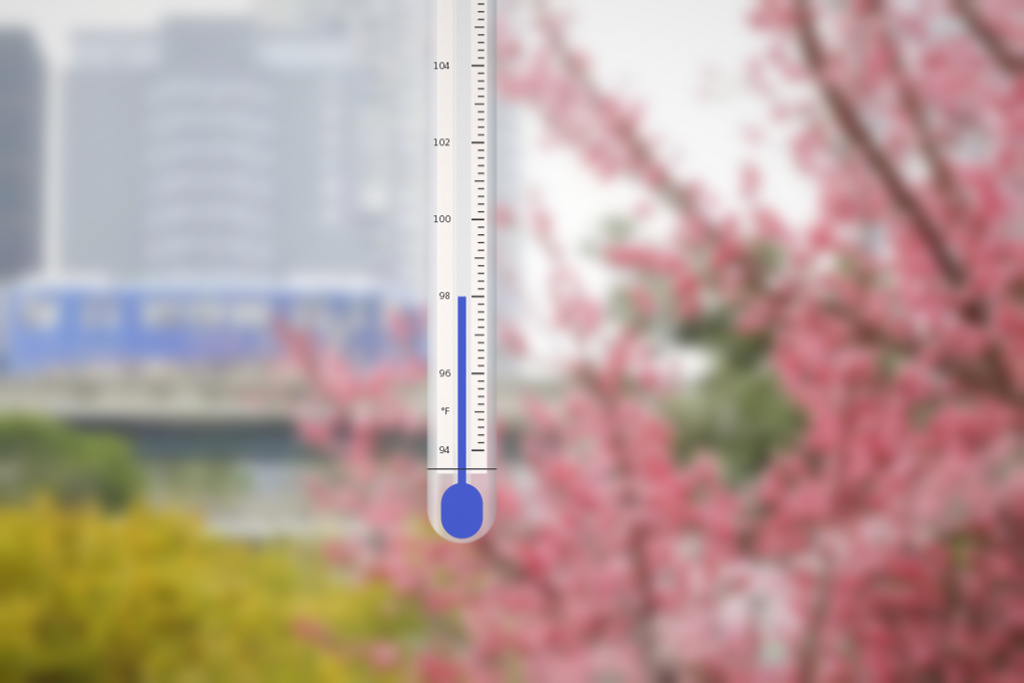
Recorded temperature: 98 °F
